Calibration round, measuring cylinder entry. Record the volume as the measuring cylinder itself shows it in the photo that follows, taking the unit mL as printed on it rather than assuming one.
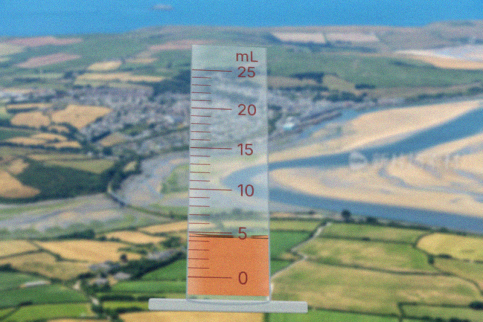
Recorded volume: 4.5 mL
